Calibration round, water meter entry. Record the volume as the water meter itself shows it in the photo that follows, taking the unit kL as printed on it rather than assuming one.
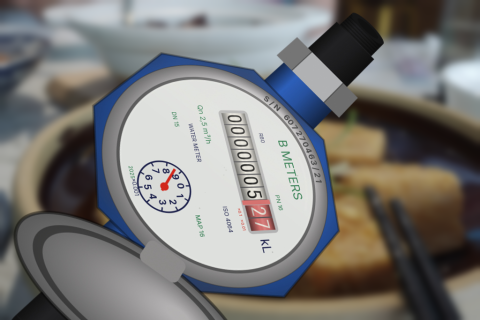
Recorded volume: 5.278 kL
